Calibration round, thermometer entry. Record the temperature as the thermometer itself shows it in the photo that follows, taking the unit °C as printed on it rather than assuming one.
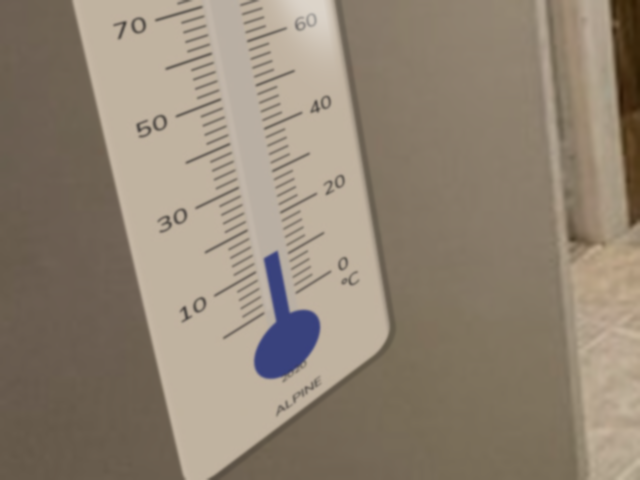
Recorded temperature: 12 °C
